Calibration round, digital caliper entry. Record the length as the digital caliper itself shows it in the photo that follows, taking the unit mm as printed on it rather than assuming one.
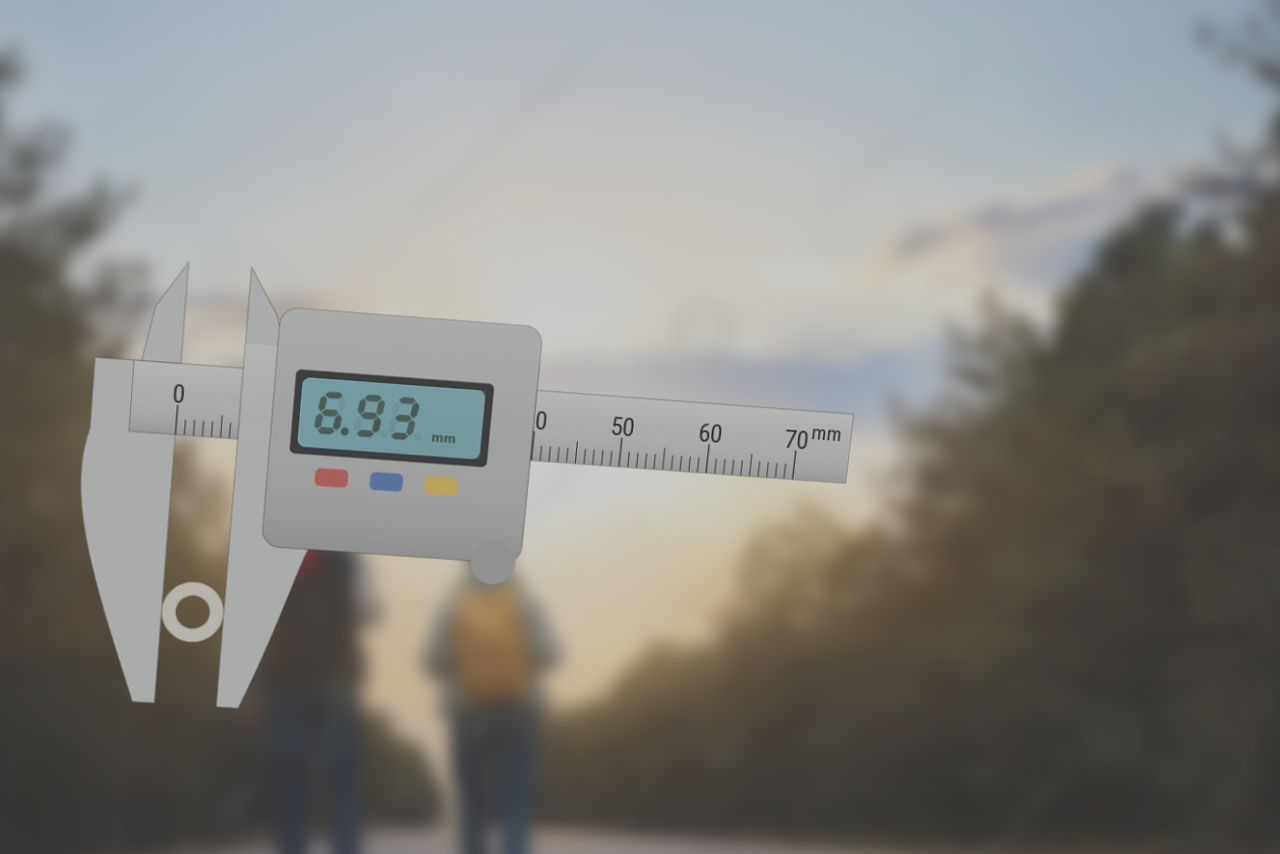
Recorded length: 6.93 mm
